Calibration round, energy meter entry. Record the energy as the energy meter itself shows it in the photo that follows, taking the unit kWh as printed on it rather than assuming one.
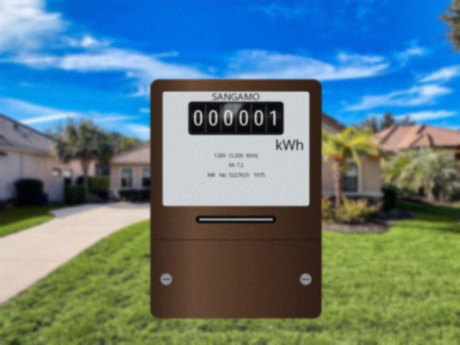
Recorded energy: 1 kWh
